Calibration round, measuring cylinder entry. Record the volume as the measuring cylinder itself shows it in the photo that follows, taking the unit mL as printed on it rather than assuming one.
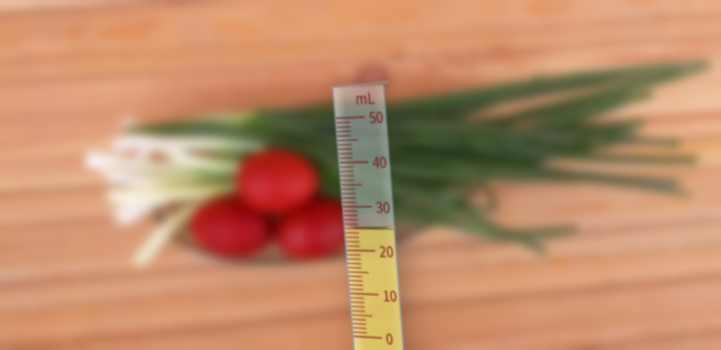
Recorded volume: 25 mL
